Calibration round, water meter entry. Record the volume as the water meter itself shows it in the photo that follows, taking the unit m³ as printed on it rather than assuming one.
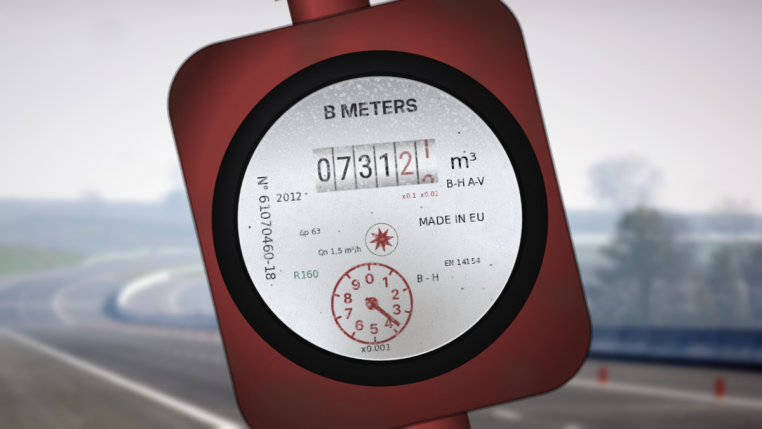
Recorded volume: 731.213 m³
